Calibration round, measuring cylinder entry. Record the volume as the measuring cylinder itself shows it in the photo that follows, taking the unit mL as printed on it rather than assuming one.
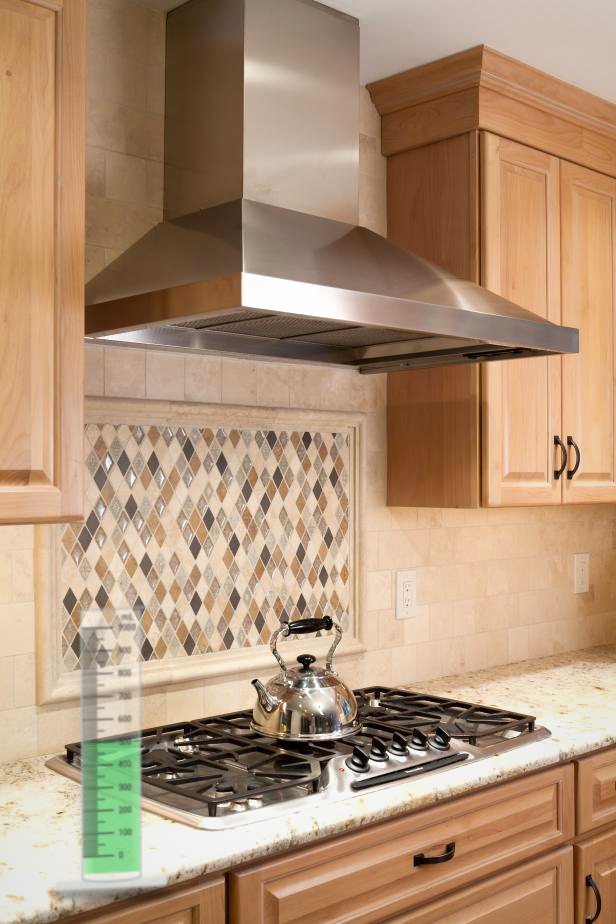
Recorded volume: 500 mL
